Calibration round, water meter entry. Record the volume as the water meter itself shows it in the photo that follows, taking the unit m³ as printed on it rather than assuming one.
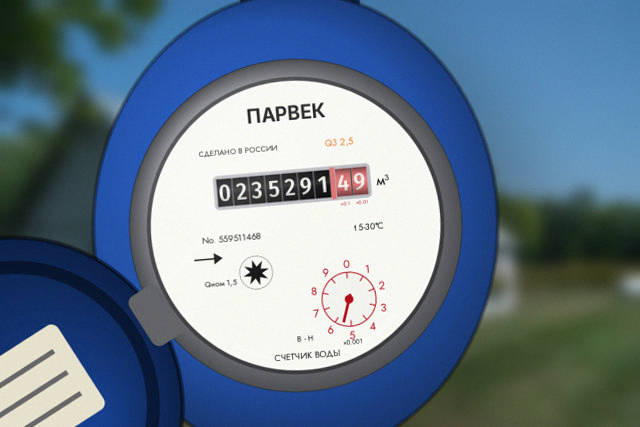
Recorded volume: 235291.495 m³
